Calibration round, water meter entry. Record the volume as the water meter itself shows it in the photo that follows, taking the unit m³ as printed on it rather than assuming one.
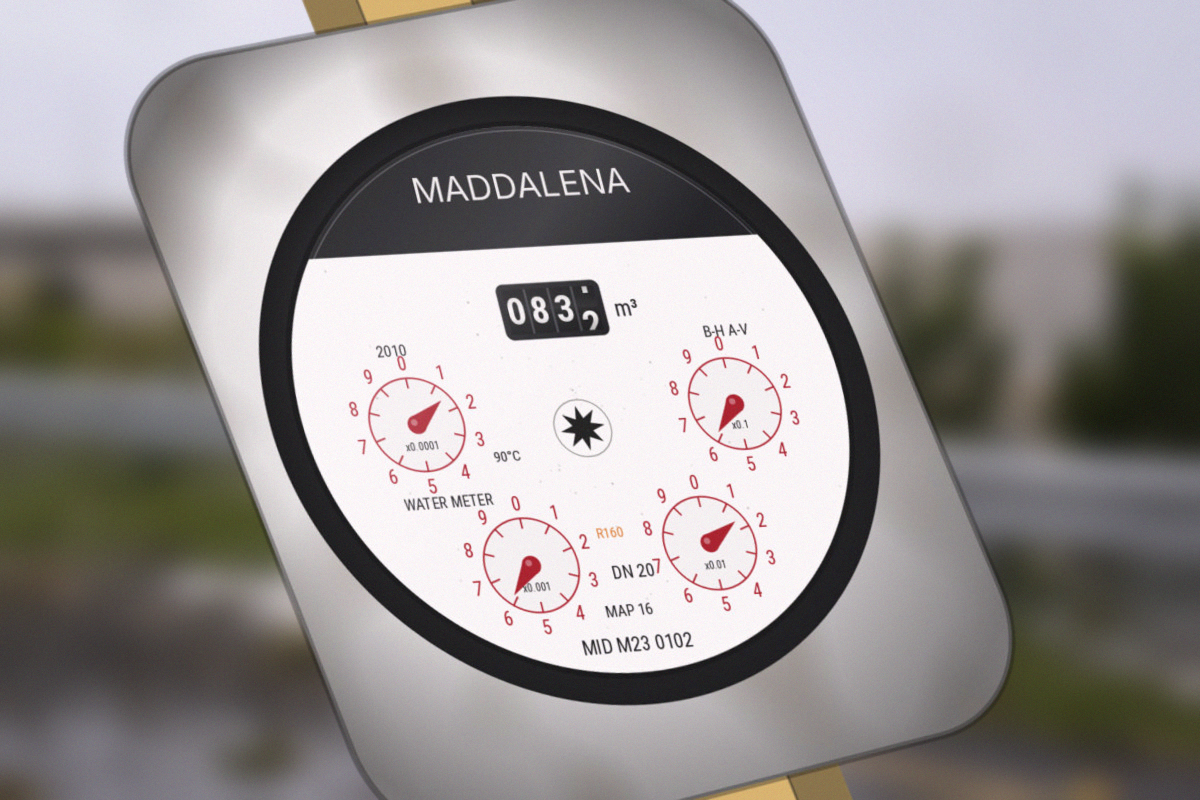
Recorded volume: 831.6161 m³
